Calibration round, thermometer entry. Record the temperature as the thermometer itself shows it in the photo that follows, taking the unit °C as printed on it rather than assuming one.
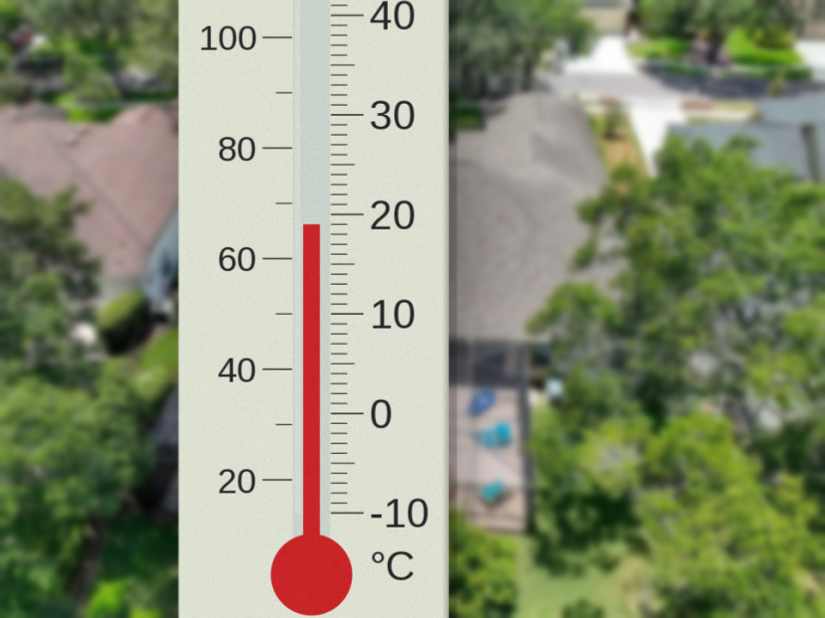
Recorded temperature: 19 °C
